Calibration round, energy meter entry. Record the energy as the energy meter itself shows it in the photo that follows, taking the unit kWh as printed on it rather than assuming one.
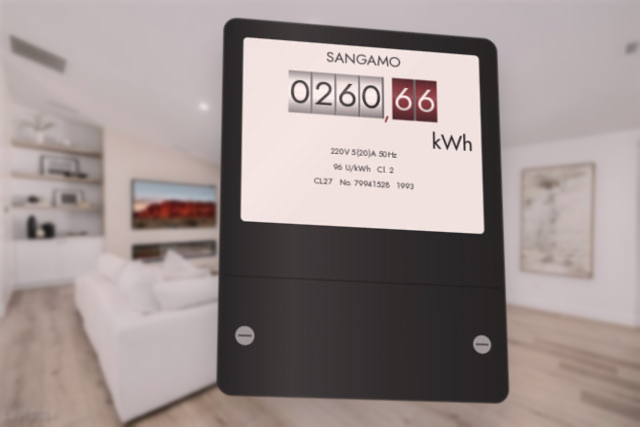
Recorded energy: 260.66 kWh
